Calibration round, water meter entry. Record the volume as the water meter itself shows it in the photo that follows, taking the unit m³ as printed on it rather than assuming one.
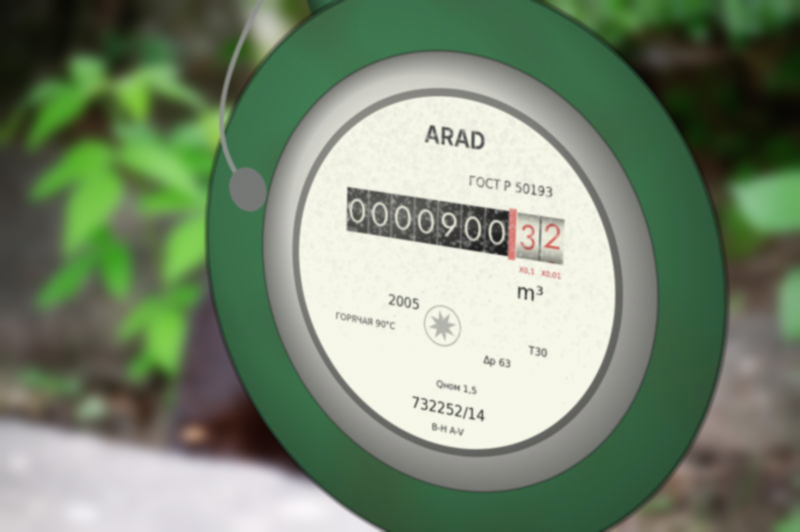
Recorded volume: 900.32 m³
